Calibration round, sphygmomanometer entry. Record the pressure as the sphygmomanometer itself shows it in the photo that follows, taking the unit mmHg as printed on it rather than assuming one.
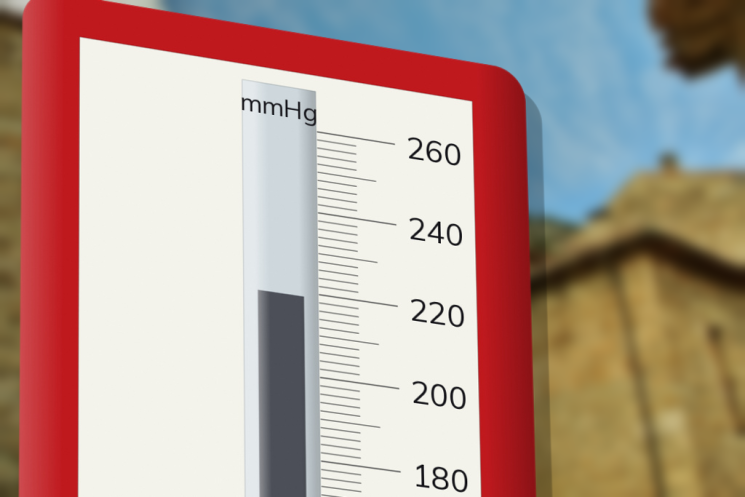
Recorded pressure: 219 mmHg
